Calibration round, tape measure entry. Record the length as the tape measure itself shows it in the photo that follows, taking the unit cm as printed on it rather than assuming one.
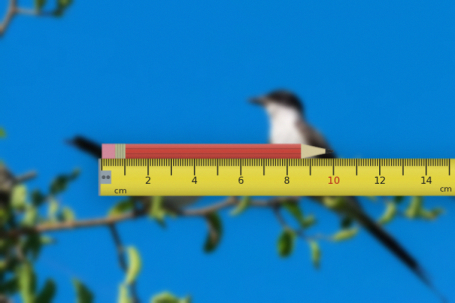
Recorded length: 10 cm
